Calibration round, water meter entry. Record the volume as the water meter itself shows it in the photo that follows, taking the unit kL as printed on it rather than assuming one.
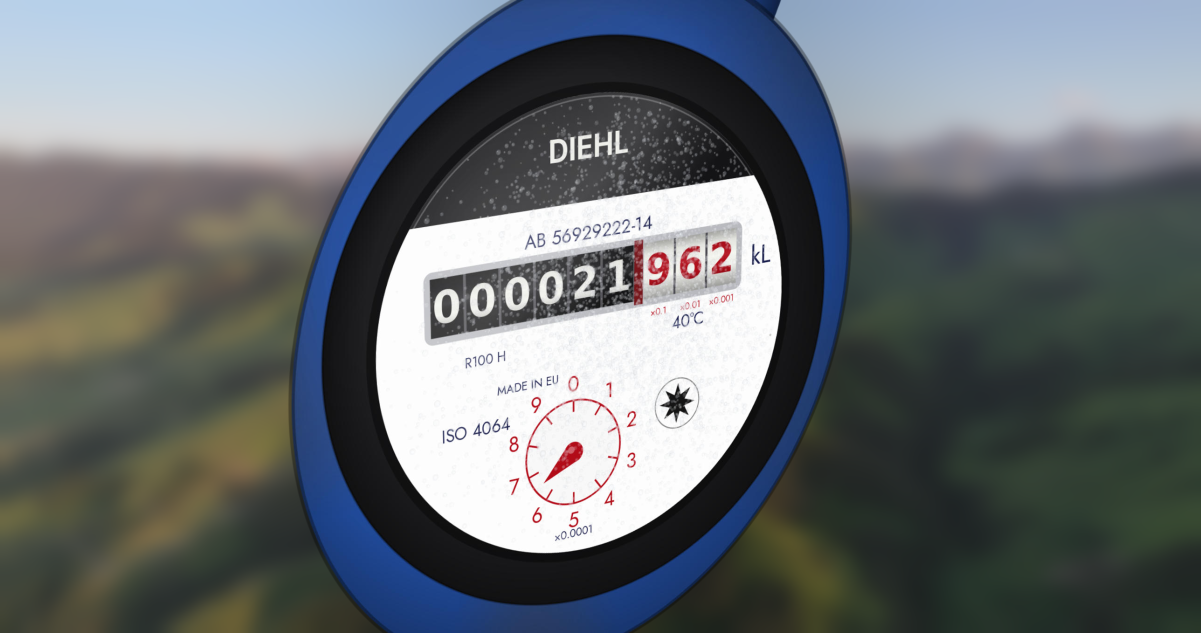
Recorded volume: 21.9626 kL
